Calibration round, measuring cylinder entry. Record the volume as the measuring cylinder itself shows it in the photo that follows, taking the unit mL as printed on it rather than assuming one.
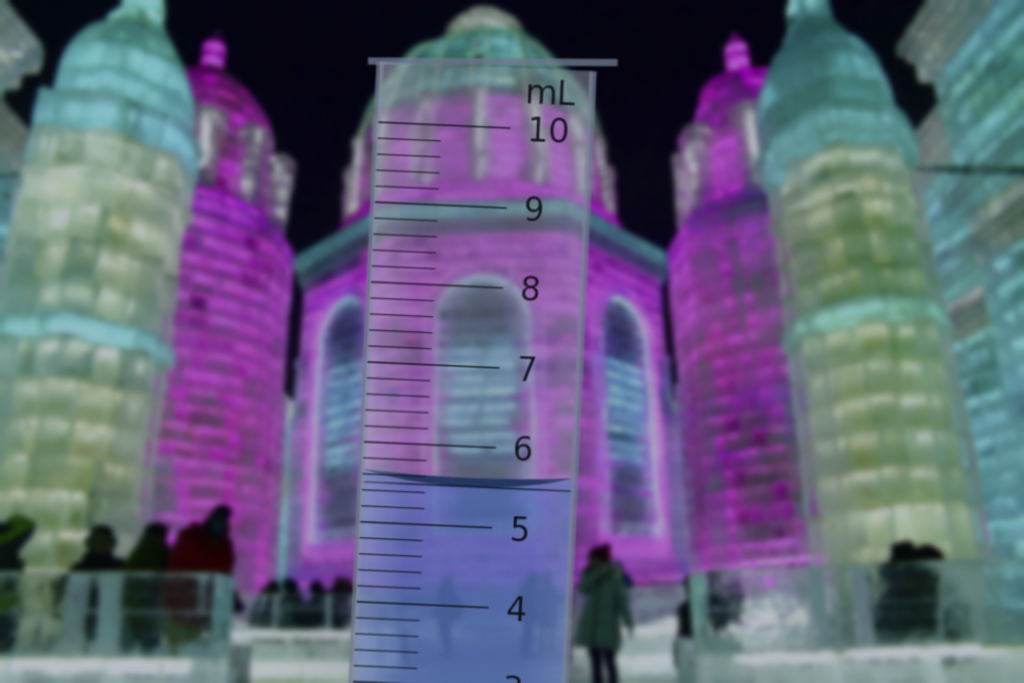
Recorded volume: 5.5 mL
